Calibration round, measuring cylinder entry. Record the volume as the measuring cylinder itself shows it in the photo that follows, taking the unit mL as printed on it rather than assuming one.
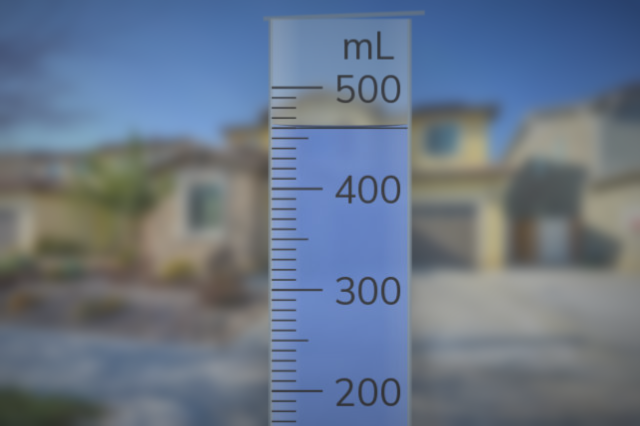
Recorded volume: 460 mL
